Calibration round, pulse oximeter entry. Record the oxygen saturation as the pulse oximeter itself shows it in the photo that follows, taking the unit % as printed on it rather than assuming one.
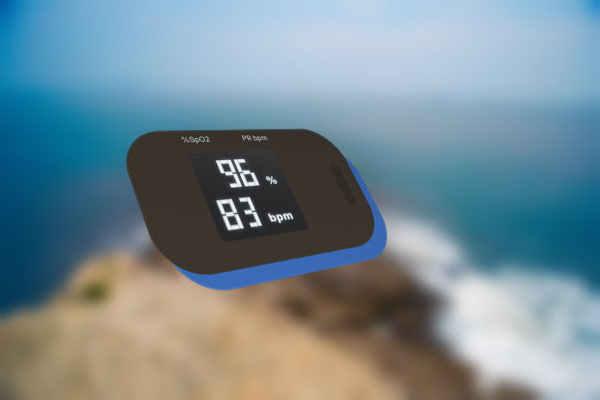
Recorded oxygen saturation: 96 %
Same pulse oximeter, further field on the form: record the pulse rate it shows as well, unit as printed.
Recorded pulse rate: 83 bpm
